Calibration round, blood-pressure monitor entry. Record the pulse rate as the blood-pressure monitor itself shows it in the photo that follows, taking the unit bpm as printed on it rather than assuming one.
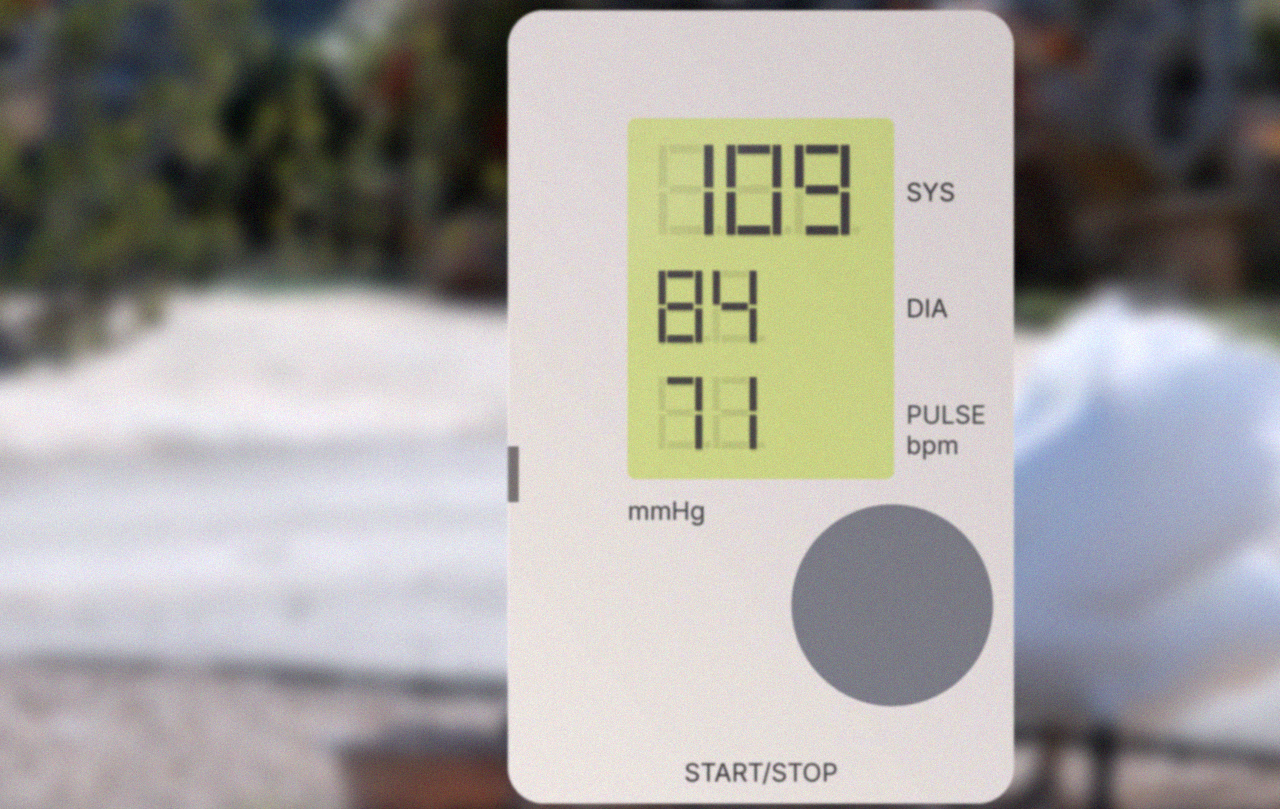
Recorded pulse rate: 71 bpm
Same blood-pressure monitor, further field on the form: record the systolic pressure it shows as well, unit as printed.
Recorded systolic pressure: 109 mmHg
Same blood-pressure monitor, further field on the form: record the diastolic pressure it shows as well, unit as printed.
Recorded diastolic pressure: 84 mmHg
